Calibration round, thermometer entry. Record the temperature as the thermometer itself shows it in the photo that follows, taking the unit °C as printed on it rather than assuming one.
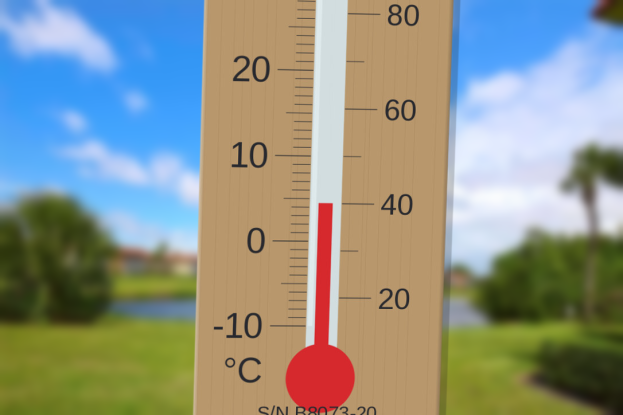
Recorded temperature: 4.5 °C
